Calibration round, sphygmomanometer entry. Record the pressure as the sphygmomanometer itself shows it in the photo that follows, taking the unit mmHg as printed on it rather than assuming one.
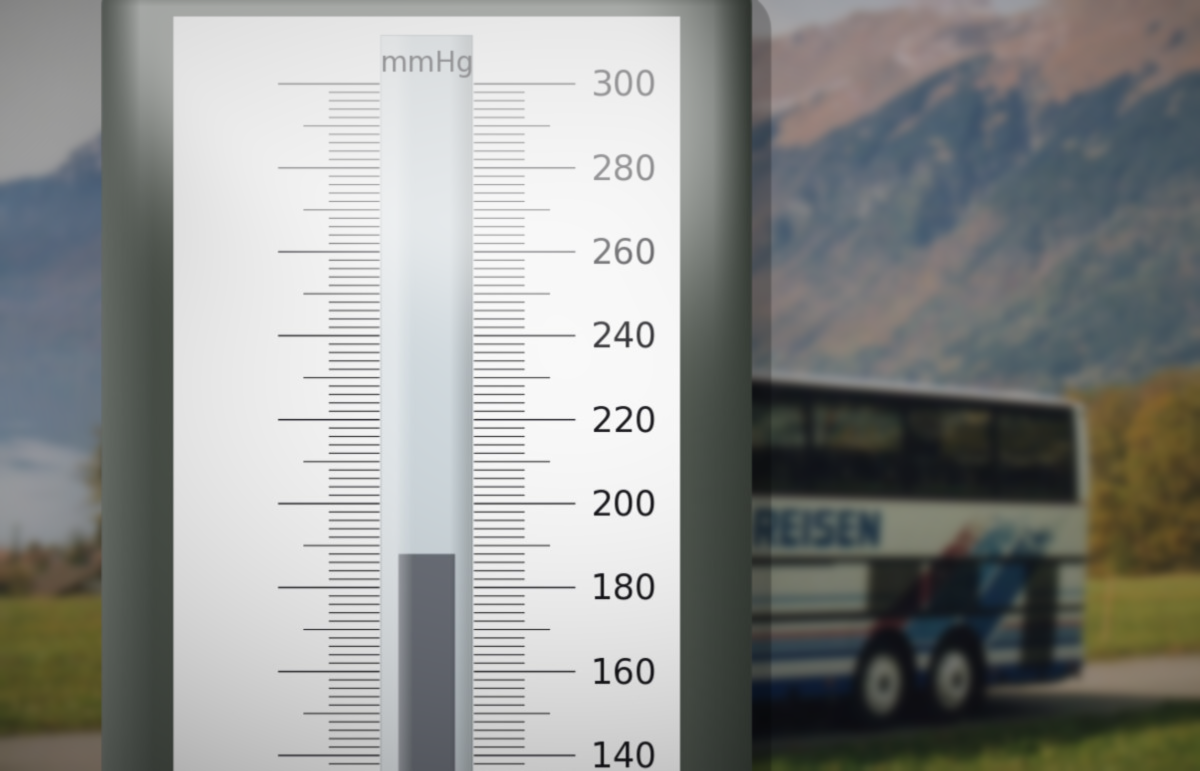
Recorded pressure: 188 mmHg
